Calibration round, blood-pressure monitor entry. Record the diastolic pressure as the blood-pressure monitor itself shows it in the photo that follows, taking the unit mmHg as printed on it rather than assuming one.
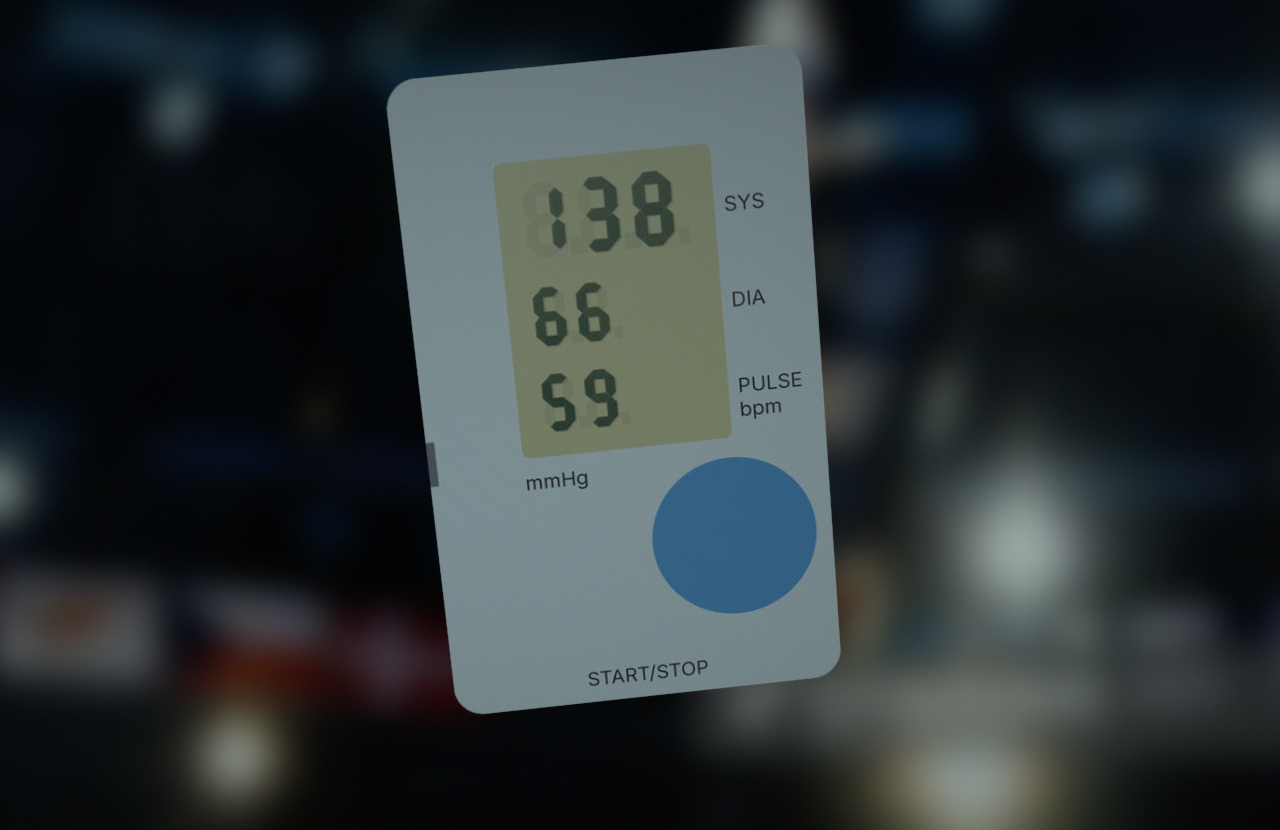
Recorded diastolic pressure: 66 mmHg
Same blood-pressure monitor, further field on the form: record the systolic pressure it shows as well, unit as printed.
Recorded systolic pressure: 138 mmHg
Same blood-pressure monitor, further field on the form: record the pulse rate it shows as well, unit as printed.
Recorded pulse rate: 59 bpm
